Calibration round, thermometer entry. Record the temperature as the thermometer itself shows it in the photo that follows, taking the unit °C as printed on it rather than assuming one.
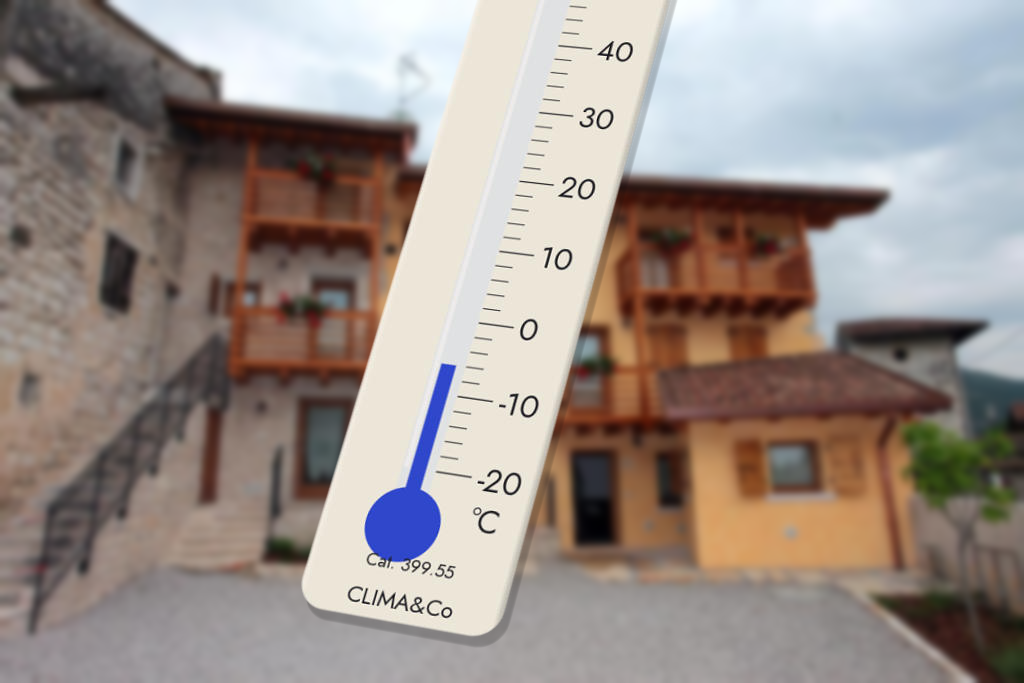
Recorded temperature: -6 °C
